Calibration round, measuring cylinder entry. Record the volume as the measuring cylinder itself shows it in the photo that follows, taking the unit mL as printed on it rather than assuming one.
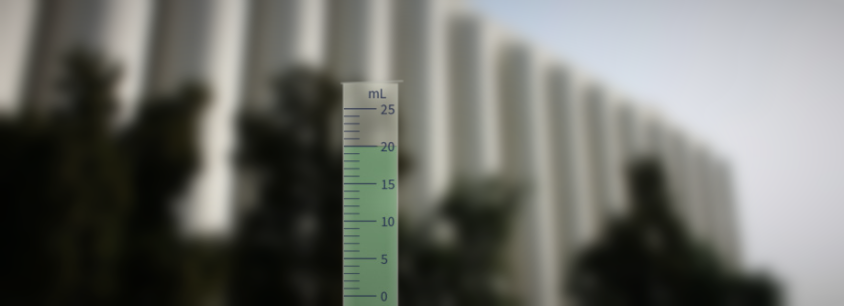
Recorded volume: 20 mL
